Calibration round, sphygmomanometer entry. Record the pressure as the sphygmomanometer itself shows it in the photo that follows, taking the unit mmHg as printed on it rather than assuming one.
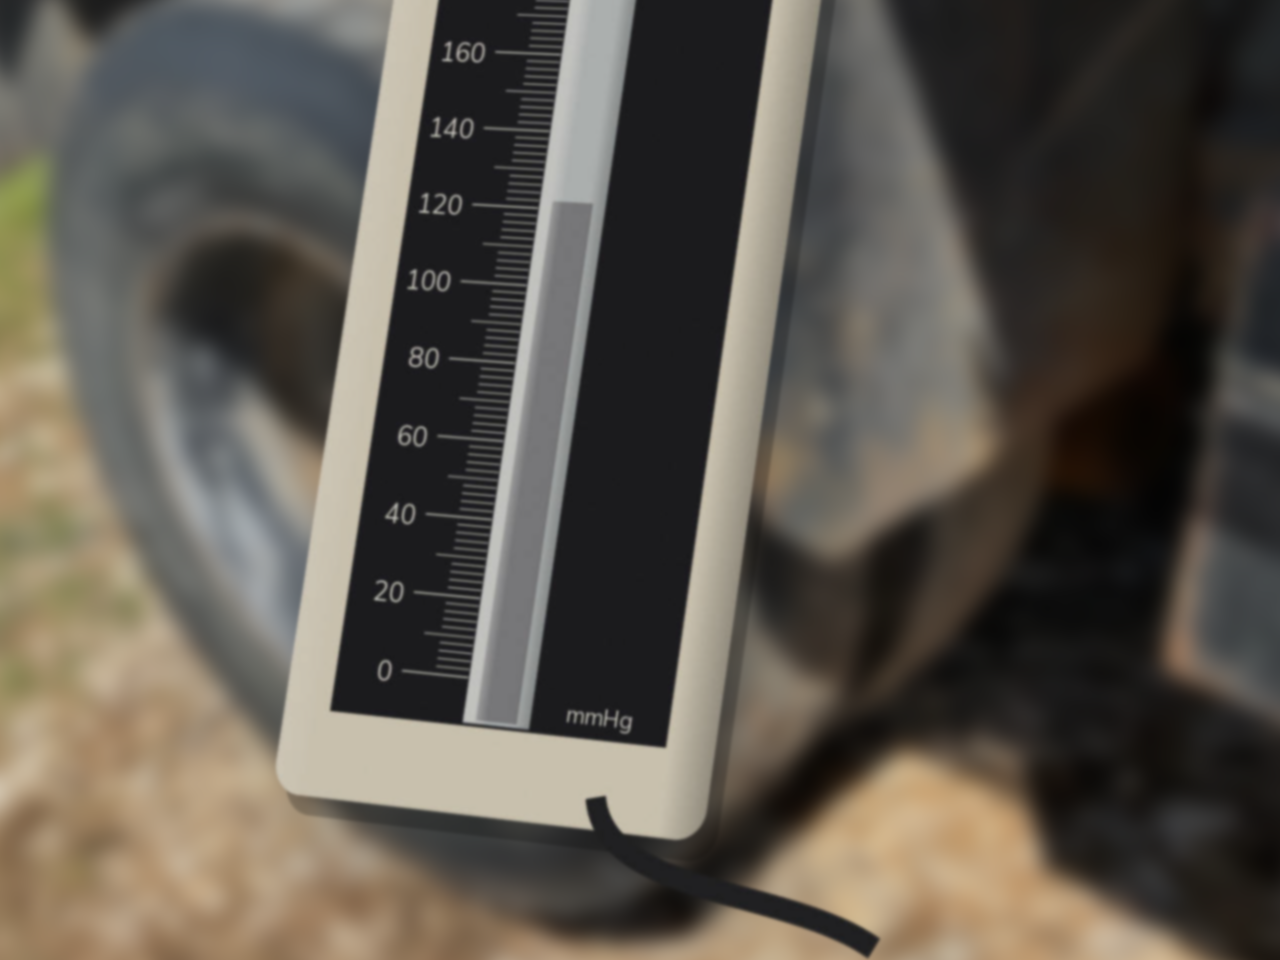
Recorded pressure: 122 mmHg
